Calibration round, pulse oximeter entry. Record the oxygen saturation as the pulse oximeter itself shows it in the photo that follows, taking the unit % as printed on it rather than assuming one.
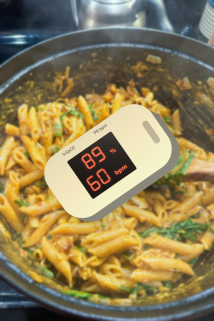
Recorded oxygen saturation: 89 %
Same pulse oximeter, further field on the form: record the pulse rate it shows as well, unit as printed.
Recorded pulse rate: 60 bpm
